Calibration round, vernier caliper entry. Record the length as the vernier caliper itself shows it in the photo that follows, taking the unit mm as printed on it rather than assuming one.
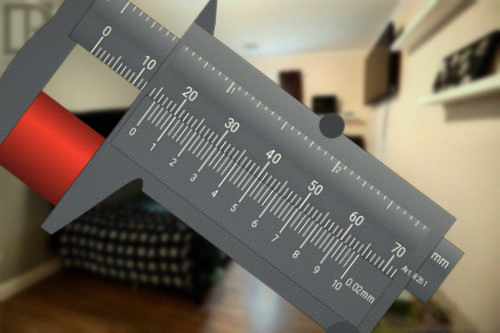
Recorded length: 15.5 mm
